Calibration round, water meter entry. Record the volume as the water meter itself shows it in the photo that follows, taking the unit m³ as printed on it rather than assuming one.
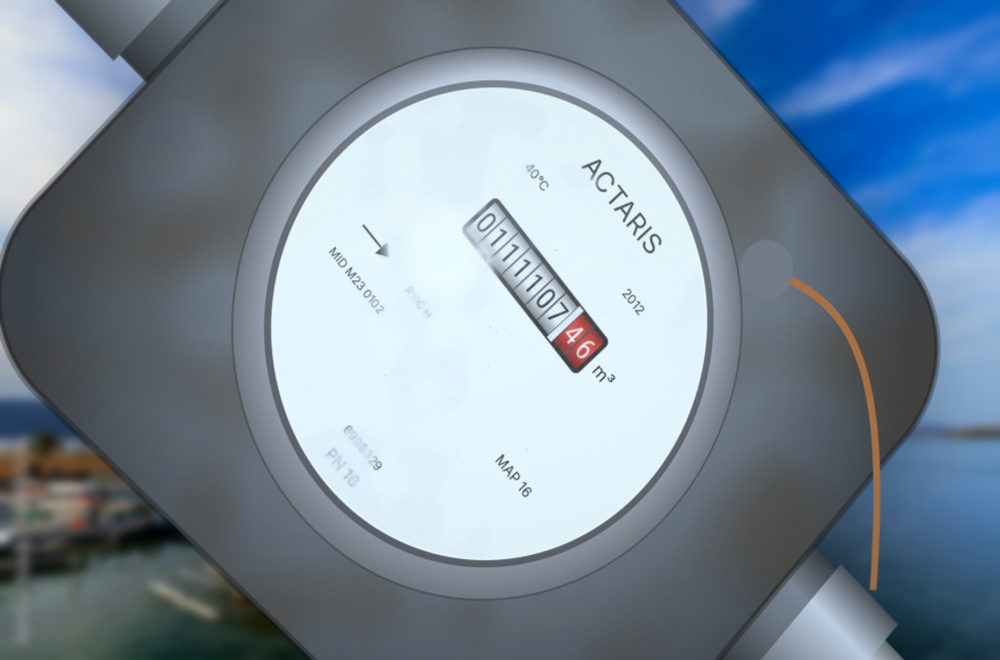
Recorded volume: 111107.46 m³
